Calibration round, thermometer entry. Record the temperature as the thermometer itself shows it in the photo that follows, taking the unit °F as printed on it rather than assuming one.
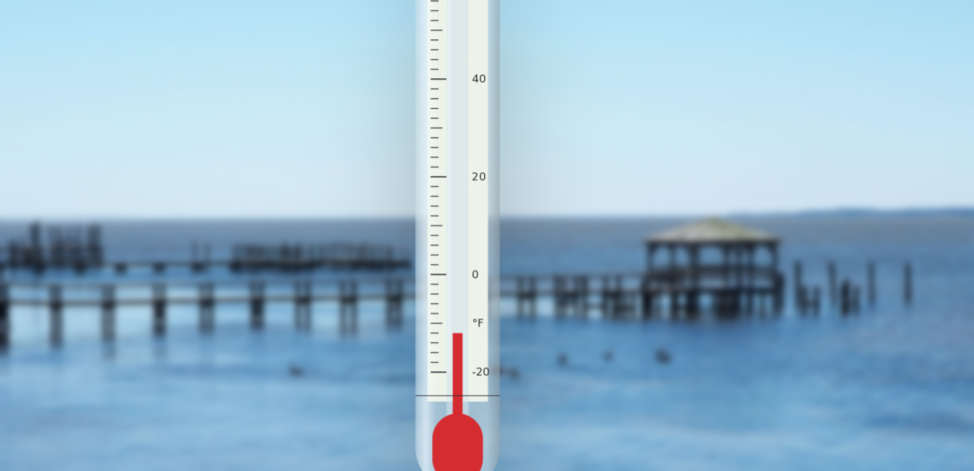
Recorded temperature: -12 °F
